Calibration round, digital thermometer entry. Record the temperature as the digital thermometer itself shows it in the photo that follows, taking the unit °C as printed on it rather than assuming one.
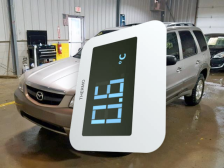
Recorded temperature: 0.6 °C
